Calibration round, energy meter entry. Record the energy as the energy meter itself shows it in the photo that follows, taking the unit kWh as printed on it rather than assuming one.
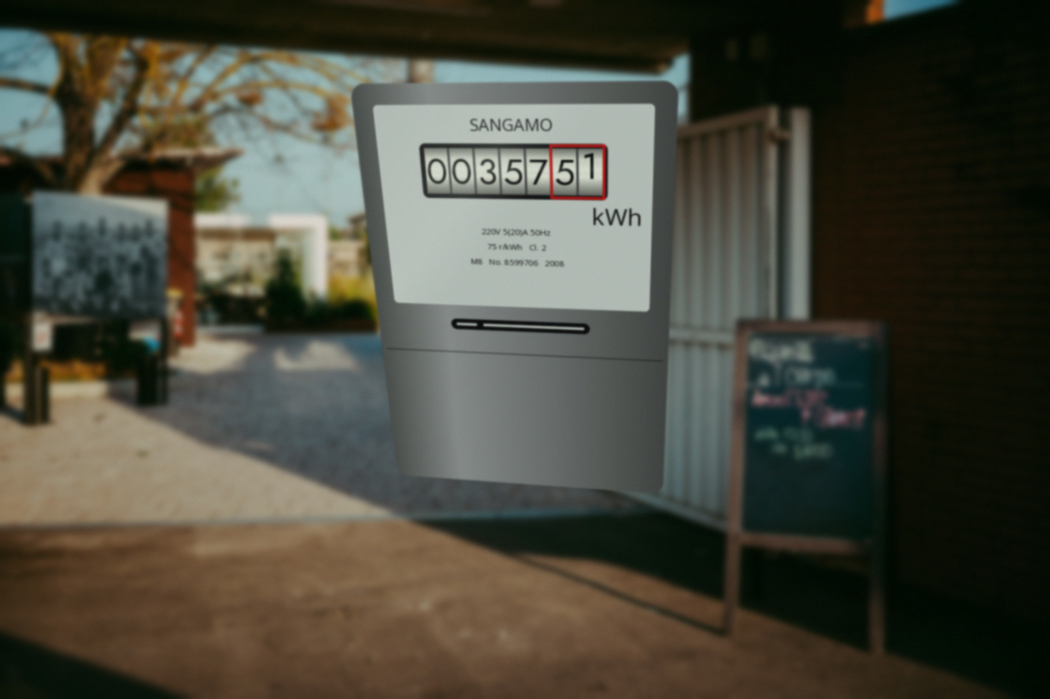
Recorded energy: 357.51 kWh
